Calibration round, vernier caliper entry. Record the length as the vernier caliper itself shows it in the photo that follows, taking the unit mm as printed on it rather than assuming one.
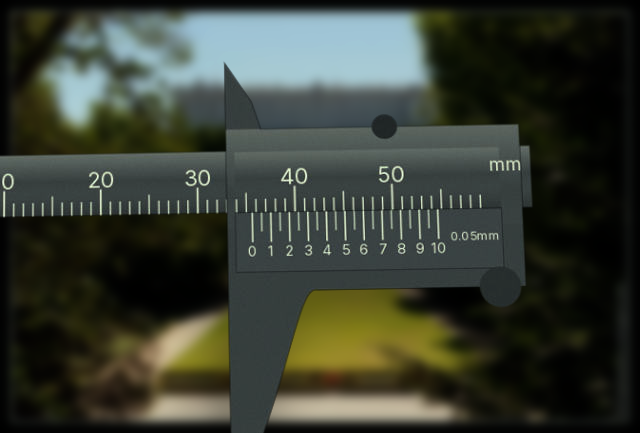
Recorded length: 35.6 mm
